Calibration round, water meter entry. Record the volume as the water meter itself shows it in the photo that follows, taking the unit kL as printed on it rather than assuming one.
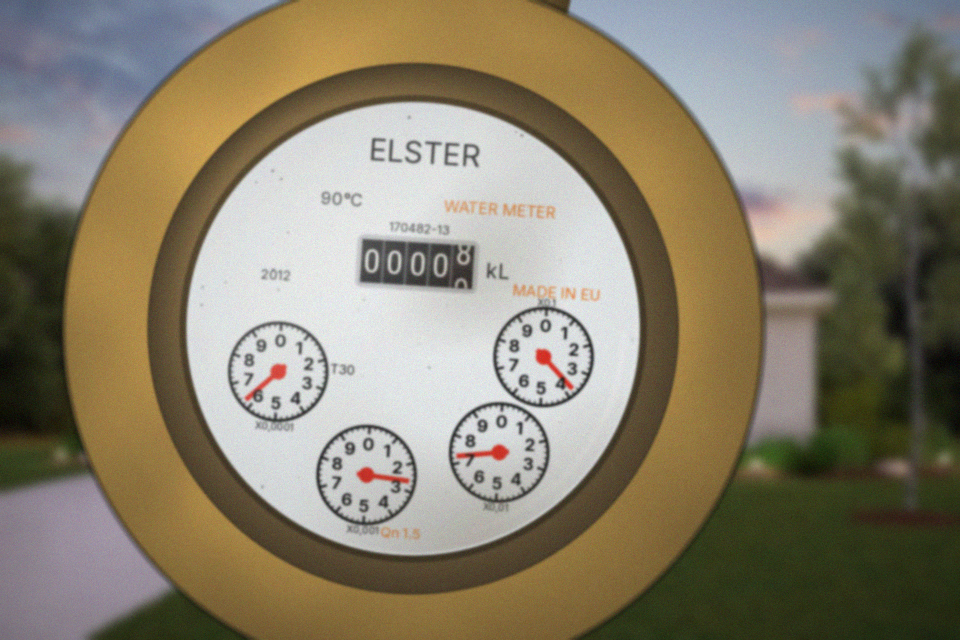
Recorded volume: 8.3726 kL
